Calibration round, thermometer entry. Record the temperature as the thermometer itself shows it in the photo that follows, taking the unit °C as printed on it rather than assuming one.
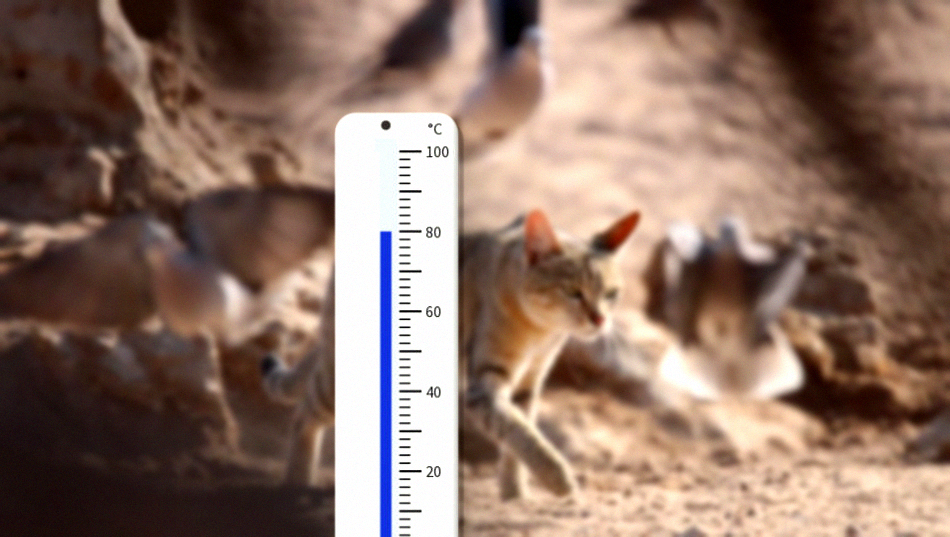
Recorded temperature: 80 °C
